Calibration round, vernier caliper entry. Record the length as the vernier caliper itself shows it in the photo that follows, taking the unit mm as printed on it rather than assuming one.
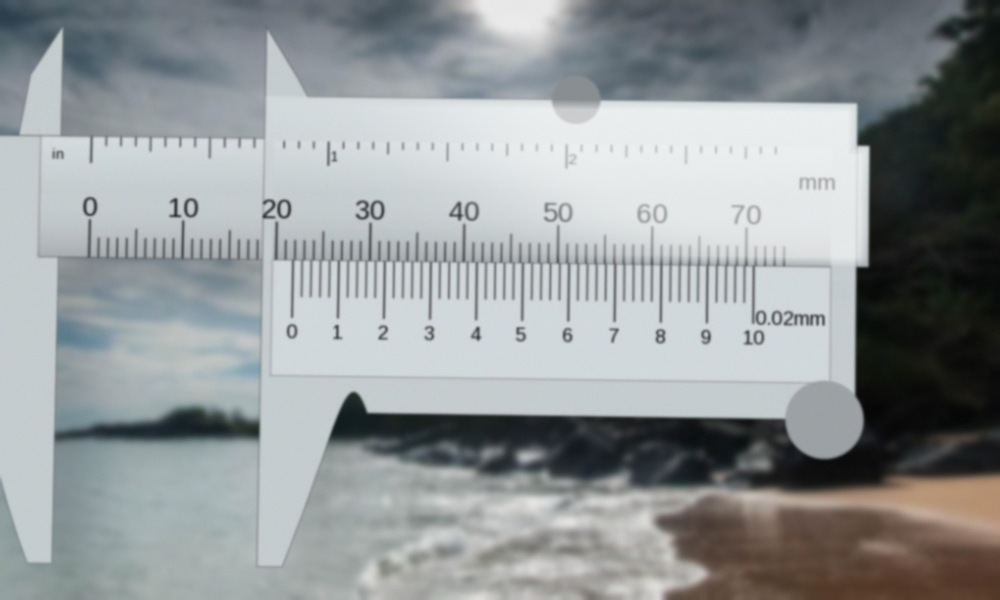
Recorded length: 21.8 mm
